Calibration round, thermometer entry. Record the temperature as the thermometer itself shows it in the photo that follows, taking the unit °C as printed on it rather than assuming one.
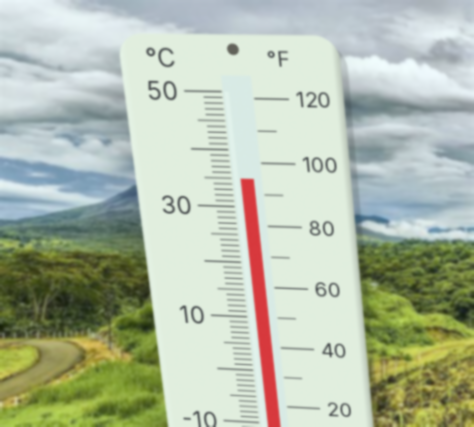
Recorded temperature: 35 °C
